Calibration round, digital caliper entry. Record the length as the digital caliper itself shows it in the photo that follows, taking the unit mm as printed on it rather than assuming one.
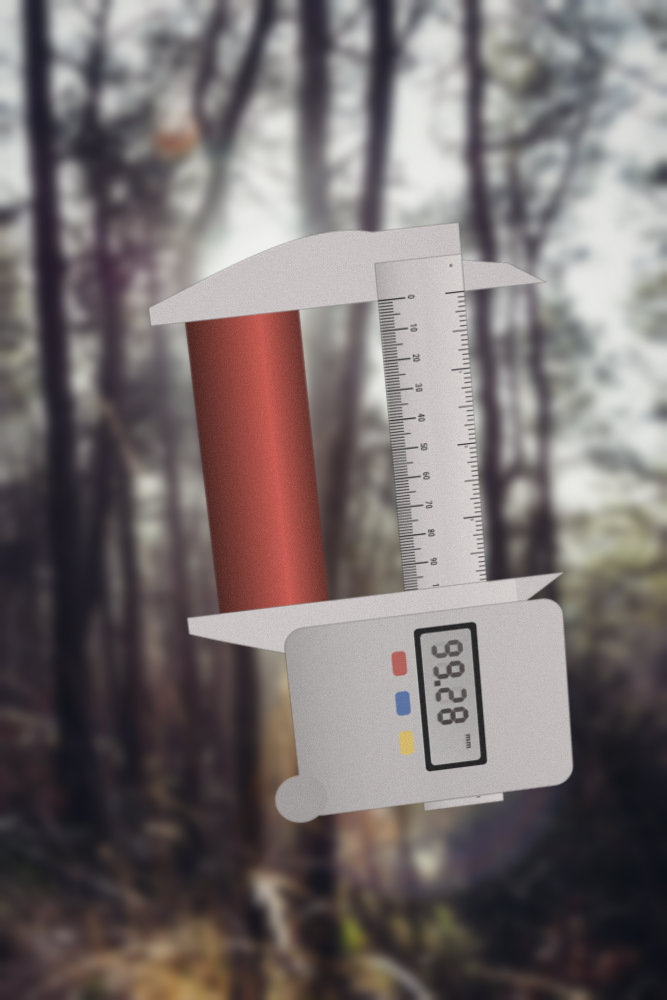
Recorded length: 99.28 mm
